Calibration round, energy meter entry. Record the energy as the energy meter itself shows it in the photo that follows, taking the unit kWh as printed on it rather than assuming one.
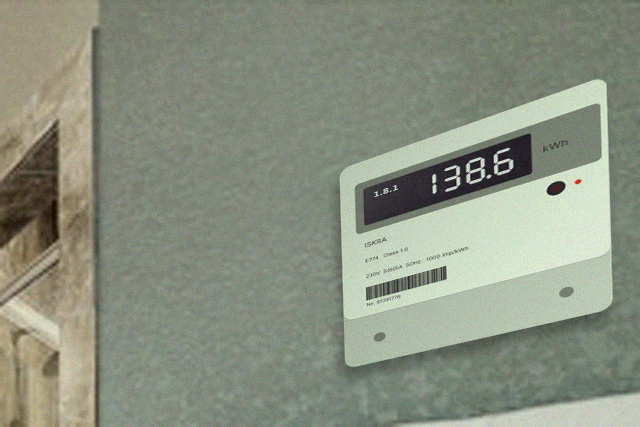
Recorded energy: 138.6 kWh
